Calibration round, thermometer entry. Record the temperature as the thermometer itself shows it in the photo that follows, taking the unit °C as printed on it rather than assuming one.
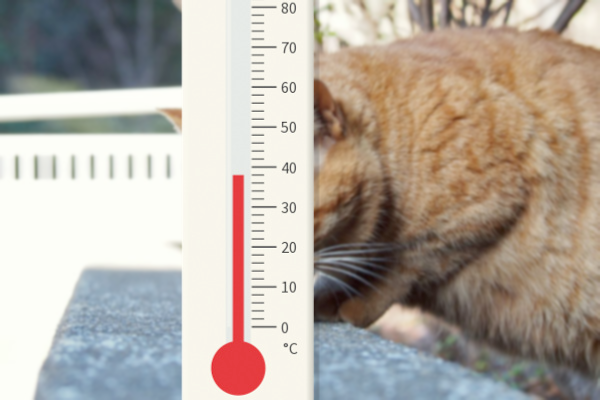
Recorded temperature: 38 °C
